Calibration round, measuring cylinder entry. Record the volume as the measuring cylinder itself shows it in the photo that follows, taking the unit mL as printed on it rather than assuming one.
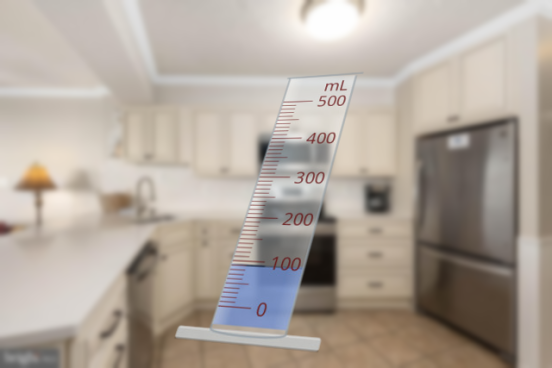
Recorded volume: 90 mL
